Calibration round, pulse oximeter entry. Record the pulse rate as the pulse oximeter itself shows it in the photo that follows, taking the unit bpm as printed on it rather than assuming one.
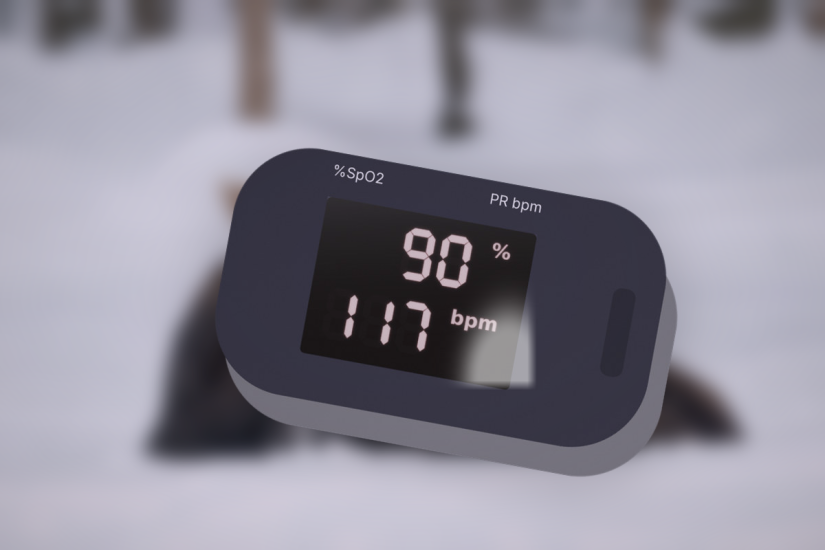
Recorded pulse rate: 117 bpm
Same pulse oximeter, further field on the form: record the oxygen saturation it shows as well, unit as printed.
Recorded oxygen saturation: 90 %
